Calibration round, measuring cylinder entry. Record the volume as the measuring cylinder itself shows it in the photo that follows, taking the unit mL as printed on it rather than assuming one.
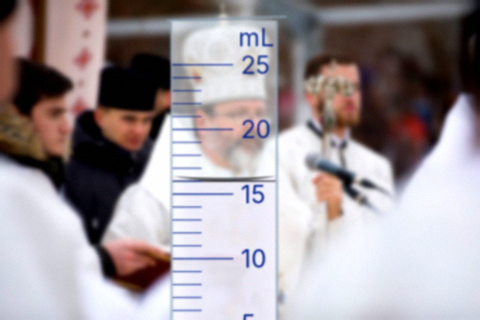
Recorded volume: 16 mL
